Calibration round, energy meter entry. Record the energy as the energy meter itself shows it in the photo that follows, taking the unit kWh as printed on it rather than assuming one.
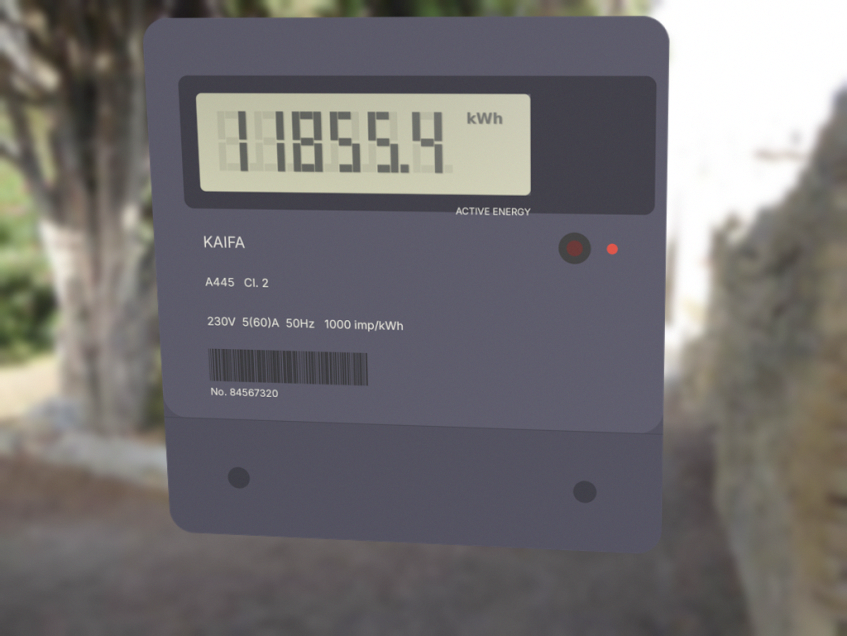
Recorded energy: 11855.4 kWh
